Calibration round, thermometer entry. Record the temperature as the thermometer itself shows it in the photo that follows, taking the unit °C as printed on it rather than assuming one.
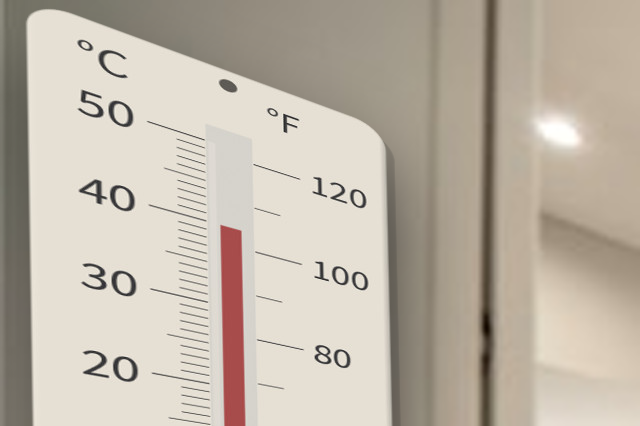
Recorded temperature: 40 °C
